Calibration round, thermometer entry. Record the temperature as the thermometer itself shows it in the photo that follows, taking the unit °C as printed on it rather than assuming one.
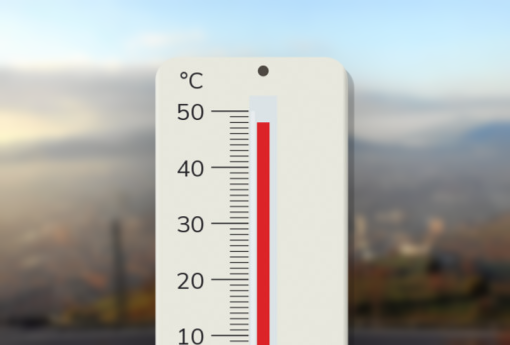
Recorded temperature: 48 °C
